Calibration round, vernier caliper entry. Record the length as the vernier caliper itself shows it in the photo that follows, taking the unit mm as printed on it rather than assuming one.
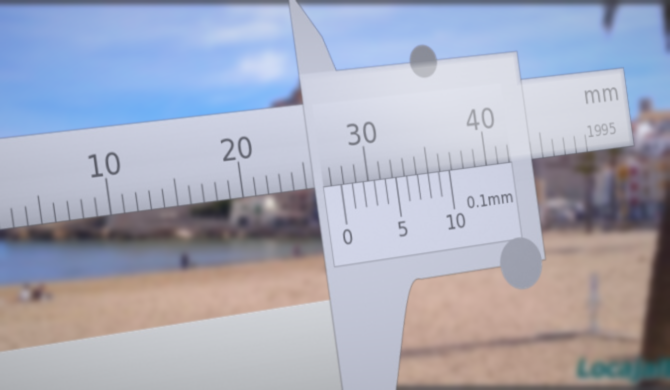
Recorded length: 27.8 mm
